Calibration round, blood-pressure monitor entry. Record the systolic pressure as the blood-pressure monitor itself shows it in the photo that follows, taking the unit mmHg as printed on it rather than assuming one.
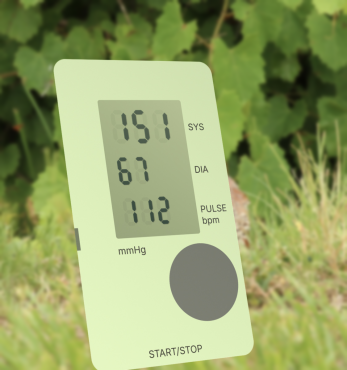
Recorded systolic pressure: 151 mmHg
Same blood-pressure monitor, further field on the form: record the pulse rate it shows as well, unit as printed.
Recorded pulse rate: 112 bpm
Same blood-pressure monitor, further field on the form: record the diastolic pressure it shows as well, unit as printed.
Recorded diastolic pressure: 67 mmHg
